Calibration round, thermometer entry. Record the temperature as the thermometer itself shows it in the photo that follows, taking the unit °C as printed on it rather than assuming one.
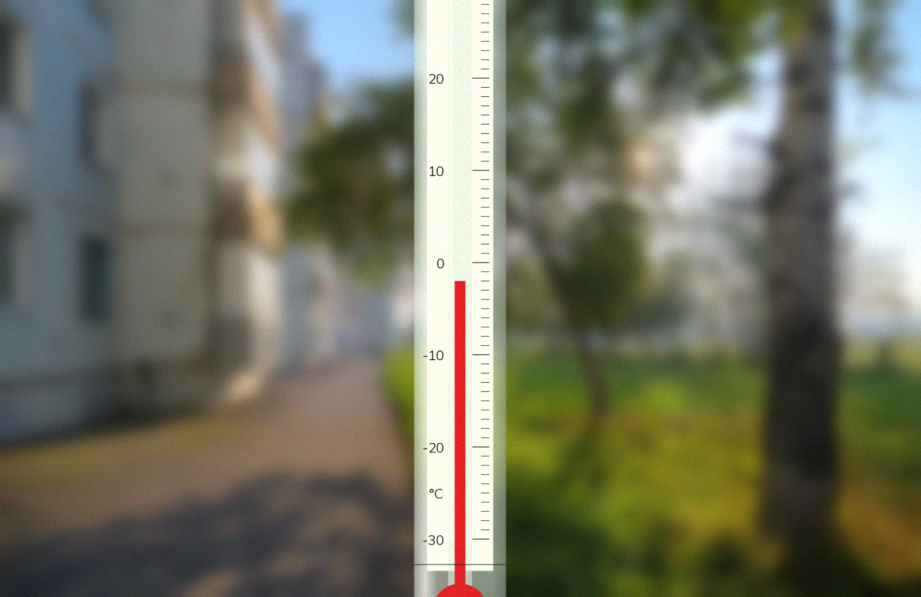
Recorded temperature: -2 °C
